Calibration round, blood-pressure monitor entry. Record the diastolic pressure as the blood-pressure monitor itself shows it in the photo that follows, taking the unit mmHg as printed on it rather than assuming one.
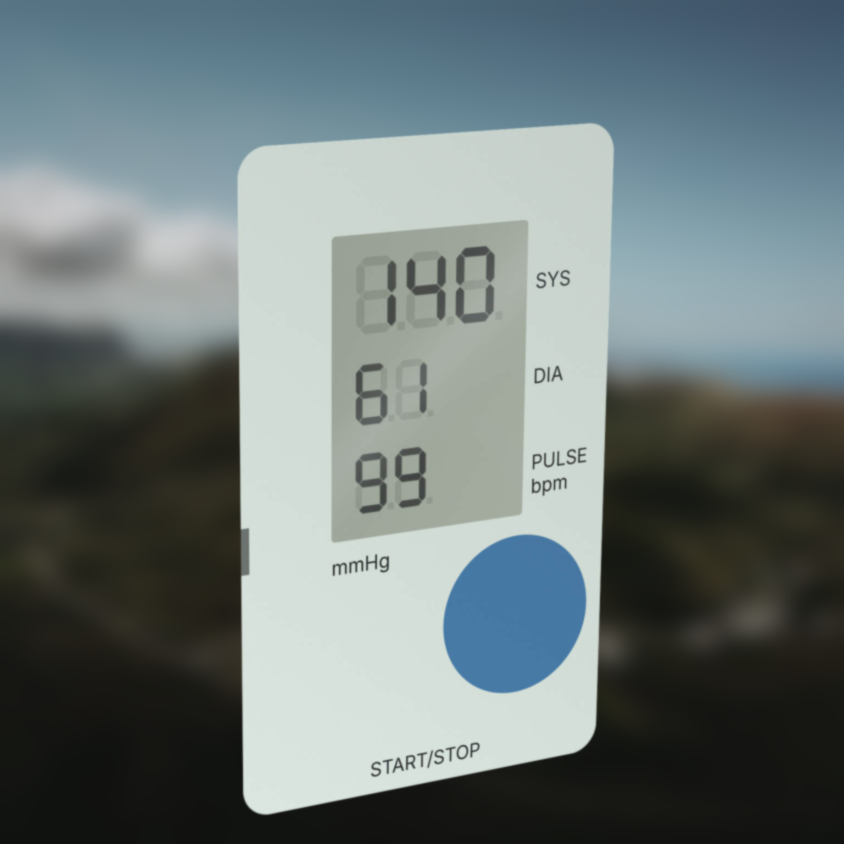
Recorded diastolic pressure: 61 mmHg
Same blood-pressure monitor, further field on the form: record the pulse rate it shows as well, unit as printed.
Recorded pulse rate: 99 bpm
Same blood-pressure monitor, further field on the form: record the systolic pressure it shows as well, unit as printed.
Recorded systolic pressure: 140 mmHg
